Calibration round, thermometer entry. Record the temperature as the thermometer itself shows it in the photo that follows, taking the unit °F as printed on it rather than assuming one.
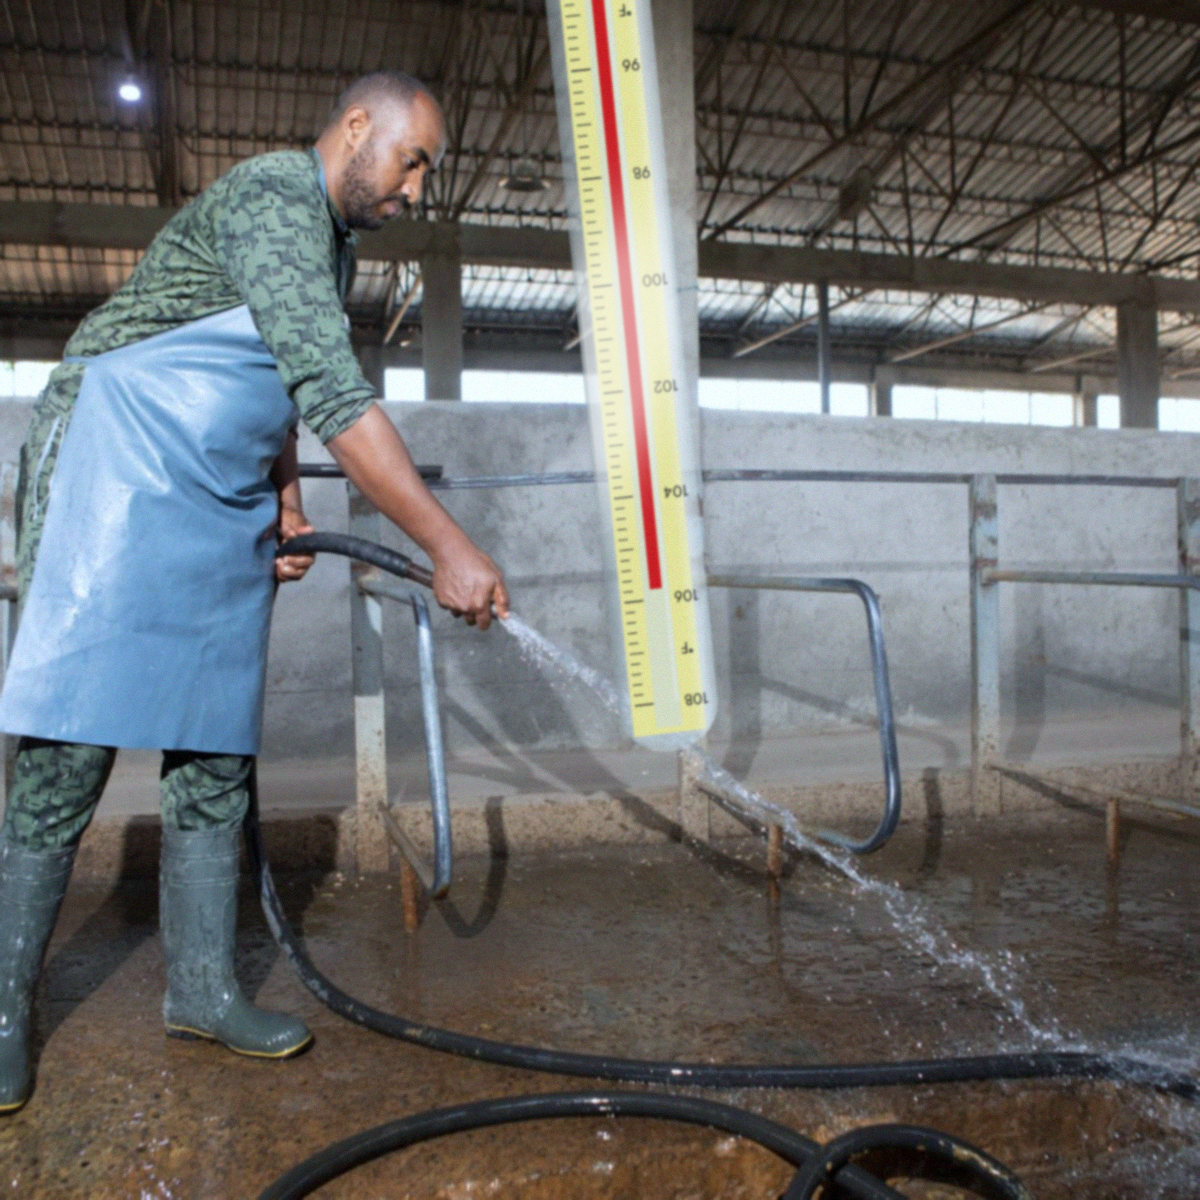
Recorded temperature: 105.8 °F
